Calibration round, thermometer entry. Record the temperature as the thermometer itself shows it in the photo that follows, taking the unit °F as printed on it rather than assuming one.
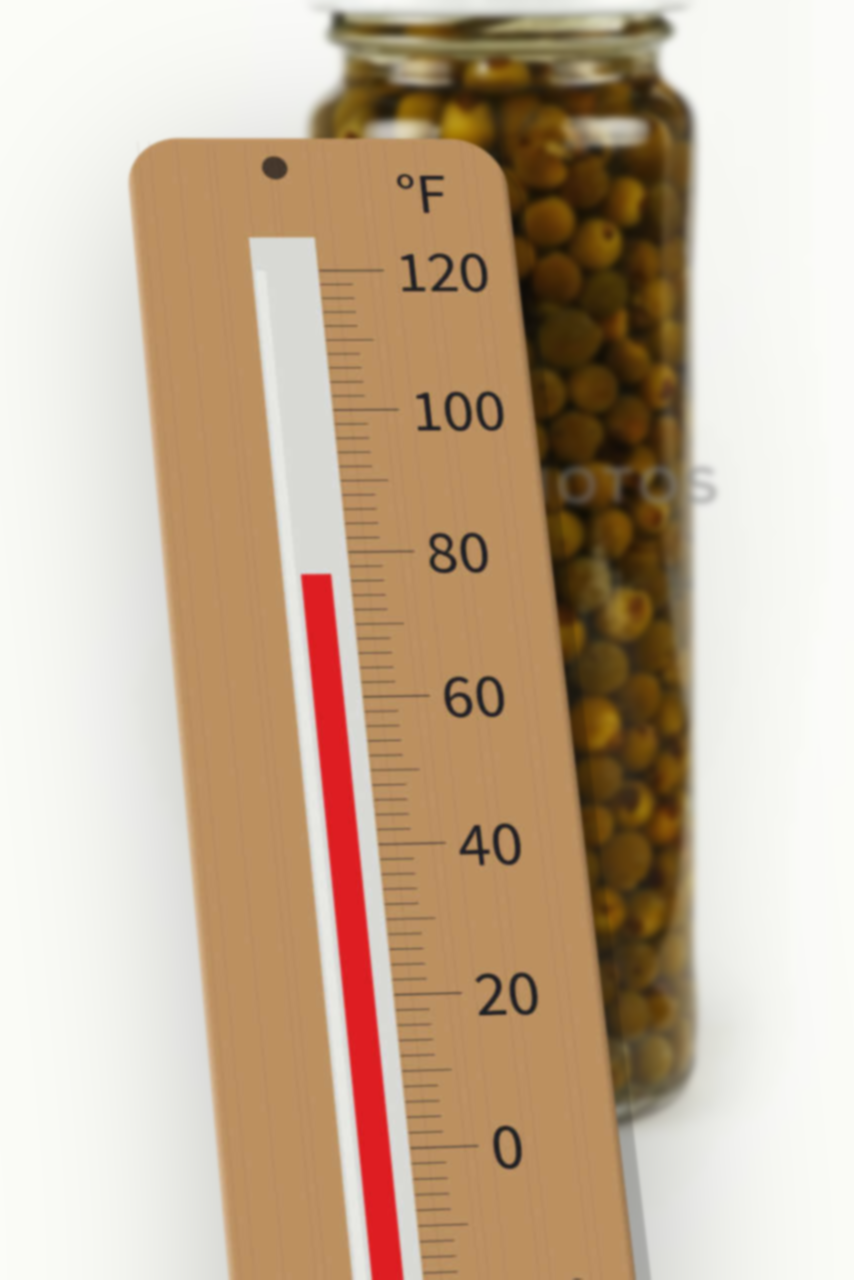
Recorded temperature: 77 °F
